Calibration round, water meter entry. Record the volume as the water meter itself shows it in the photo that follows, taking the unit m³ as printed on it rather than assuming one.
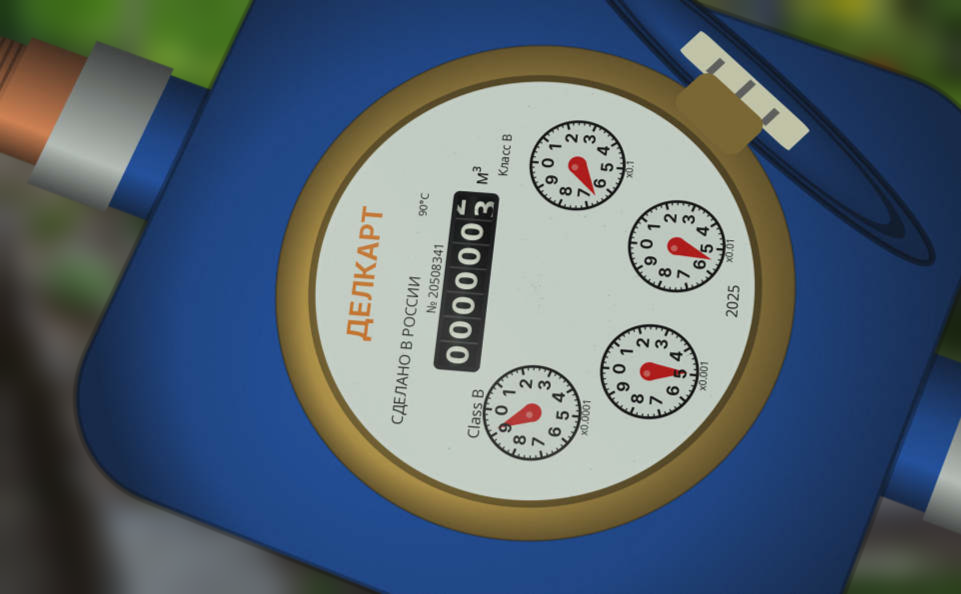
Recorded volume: 2.6549 m³
